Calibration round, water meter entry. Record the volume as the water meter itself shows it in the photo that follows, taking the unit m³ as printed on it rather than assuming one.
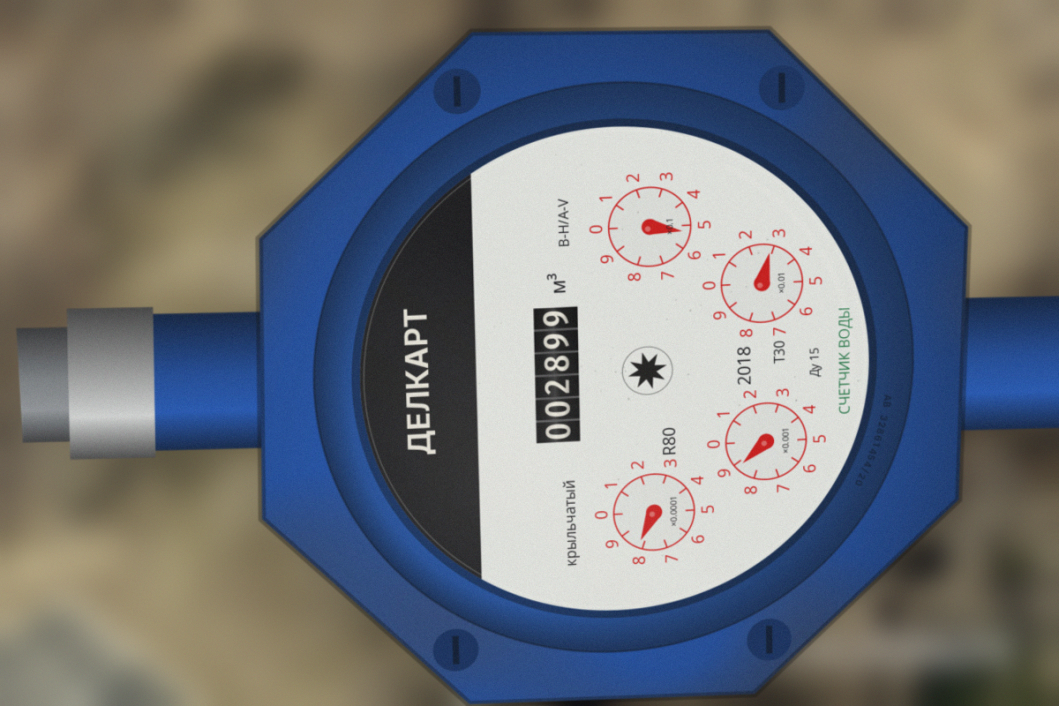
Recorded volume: 2899.5288 m³
